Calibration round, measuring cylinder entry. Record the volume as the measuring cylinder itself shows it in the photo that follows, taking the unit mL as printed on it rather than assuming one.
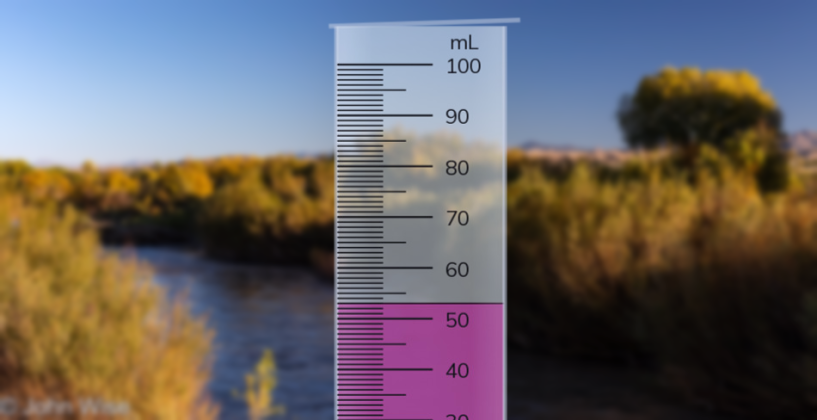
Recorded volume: 53 mL
